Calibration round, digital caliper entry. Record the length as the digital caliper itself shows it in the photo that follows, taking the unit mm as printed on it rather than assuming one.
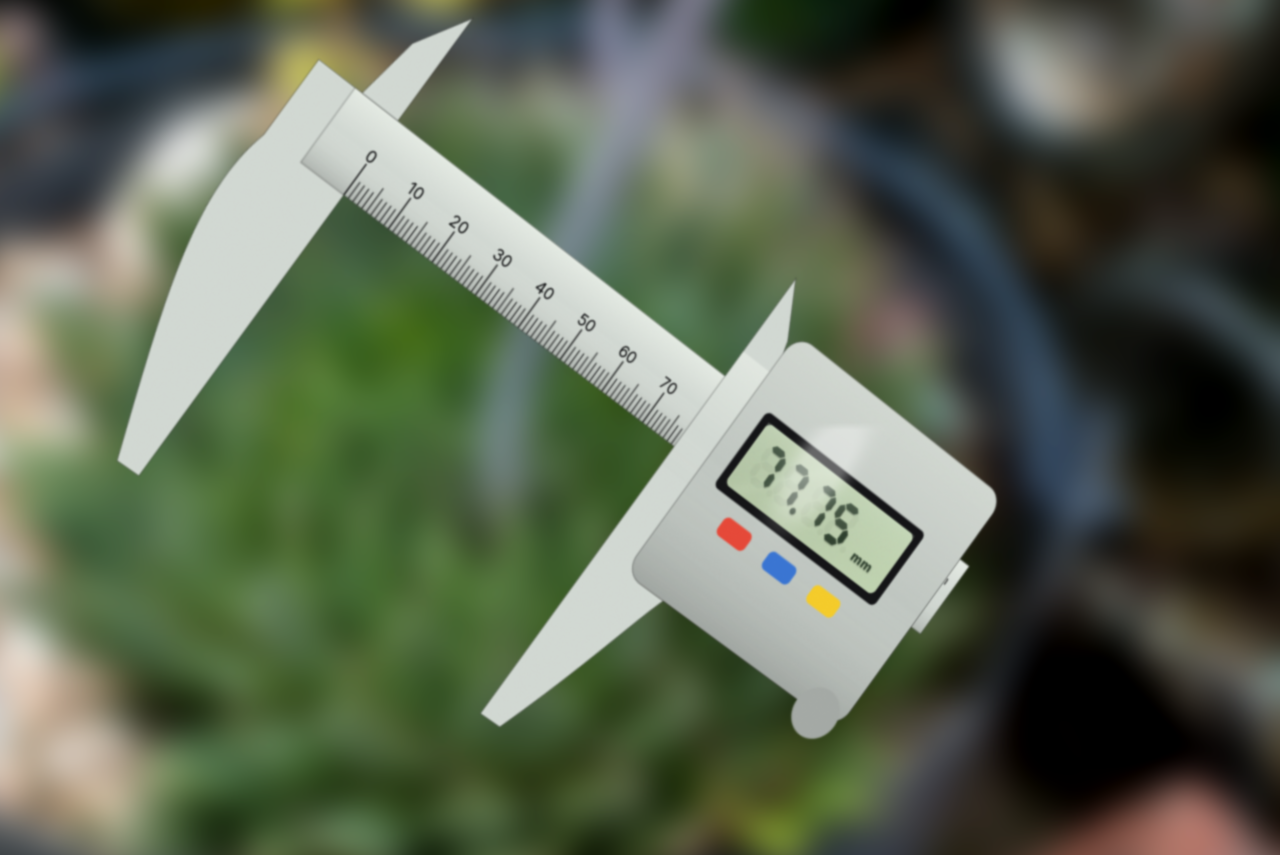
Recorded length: 77.75 mm
